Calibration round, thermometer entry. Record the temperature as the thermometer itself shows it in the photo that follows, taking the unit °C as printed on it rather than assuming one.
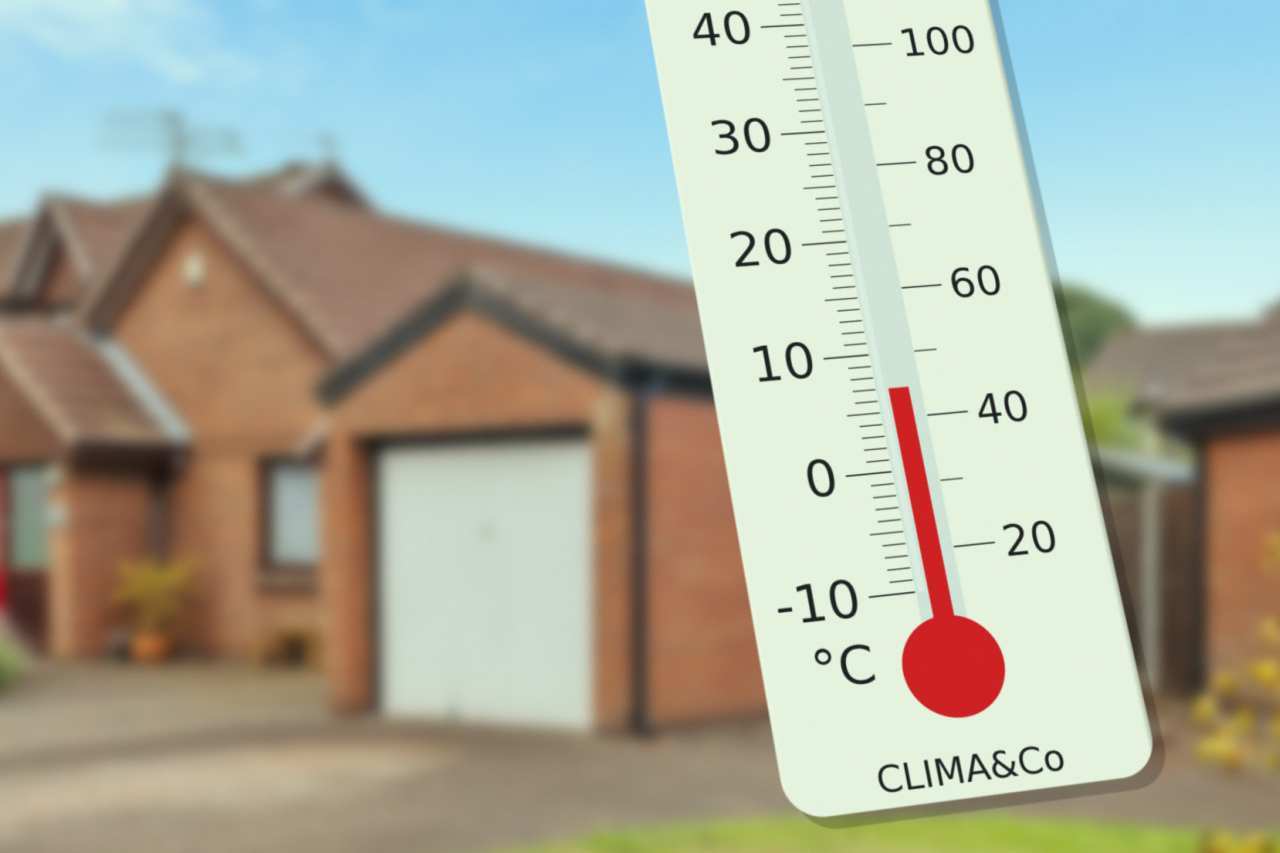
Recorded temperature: 7 °C
